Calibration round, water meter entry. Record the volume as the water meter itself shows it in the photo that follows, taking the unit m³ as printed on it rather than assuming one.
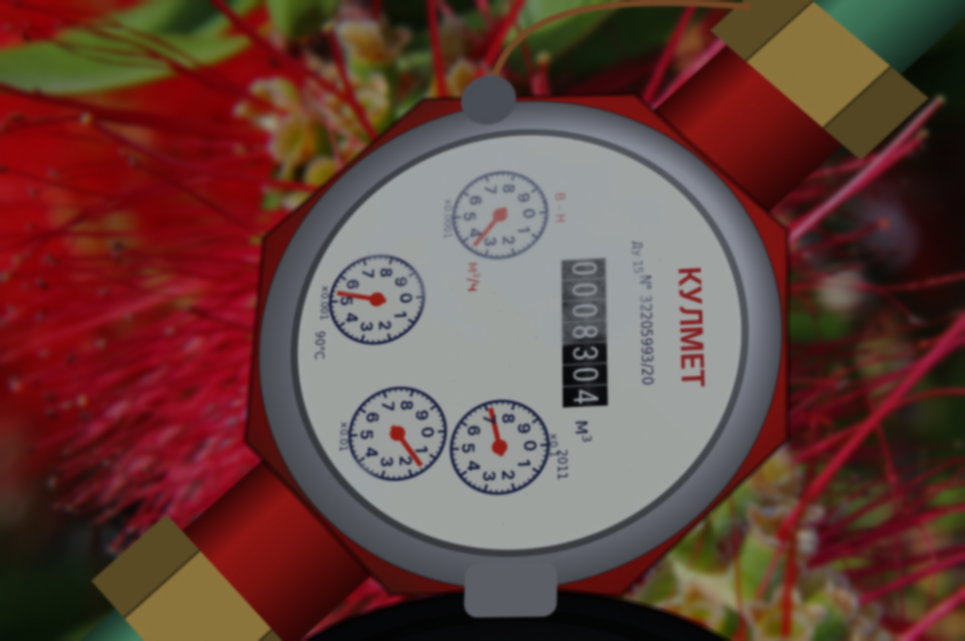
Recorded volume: 8304.7153 m³
